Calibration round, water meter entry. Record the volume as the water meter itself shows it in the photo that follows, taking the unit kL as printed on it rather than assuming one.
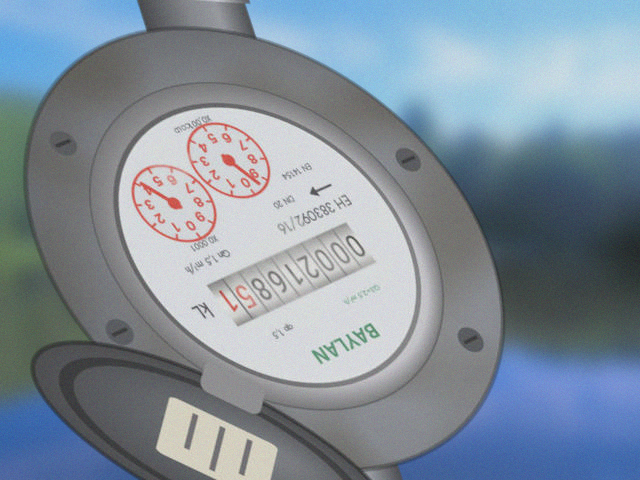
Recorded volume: 2168.5094 kL
